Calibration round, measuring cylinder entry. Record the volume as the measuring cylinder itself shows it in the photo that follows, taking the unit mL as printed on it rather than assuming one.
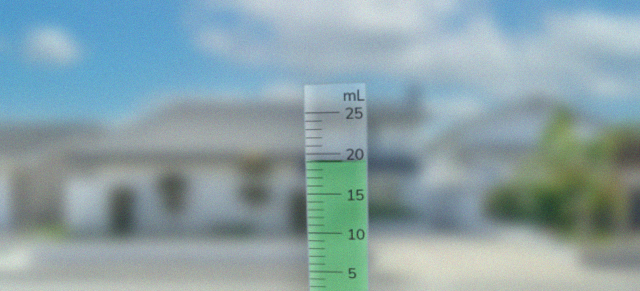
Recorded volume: 19 mL
